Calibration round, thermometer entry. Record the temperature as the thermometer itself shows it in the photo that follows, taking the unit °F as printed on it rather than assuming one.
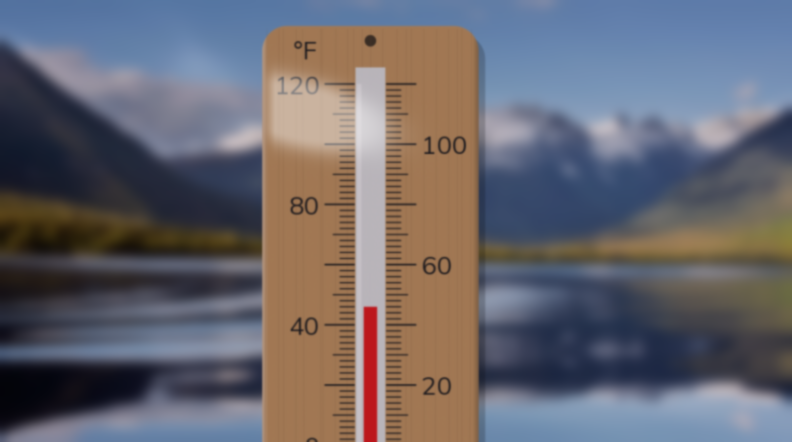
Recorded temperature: 46 °F
